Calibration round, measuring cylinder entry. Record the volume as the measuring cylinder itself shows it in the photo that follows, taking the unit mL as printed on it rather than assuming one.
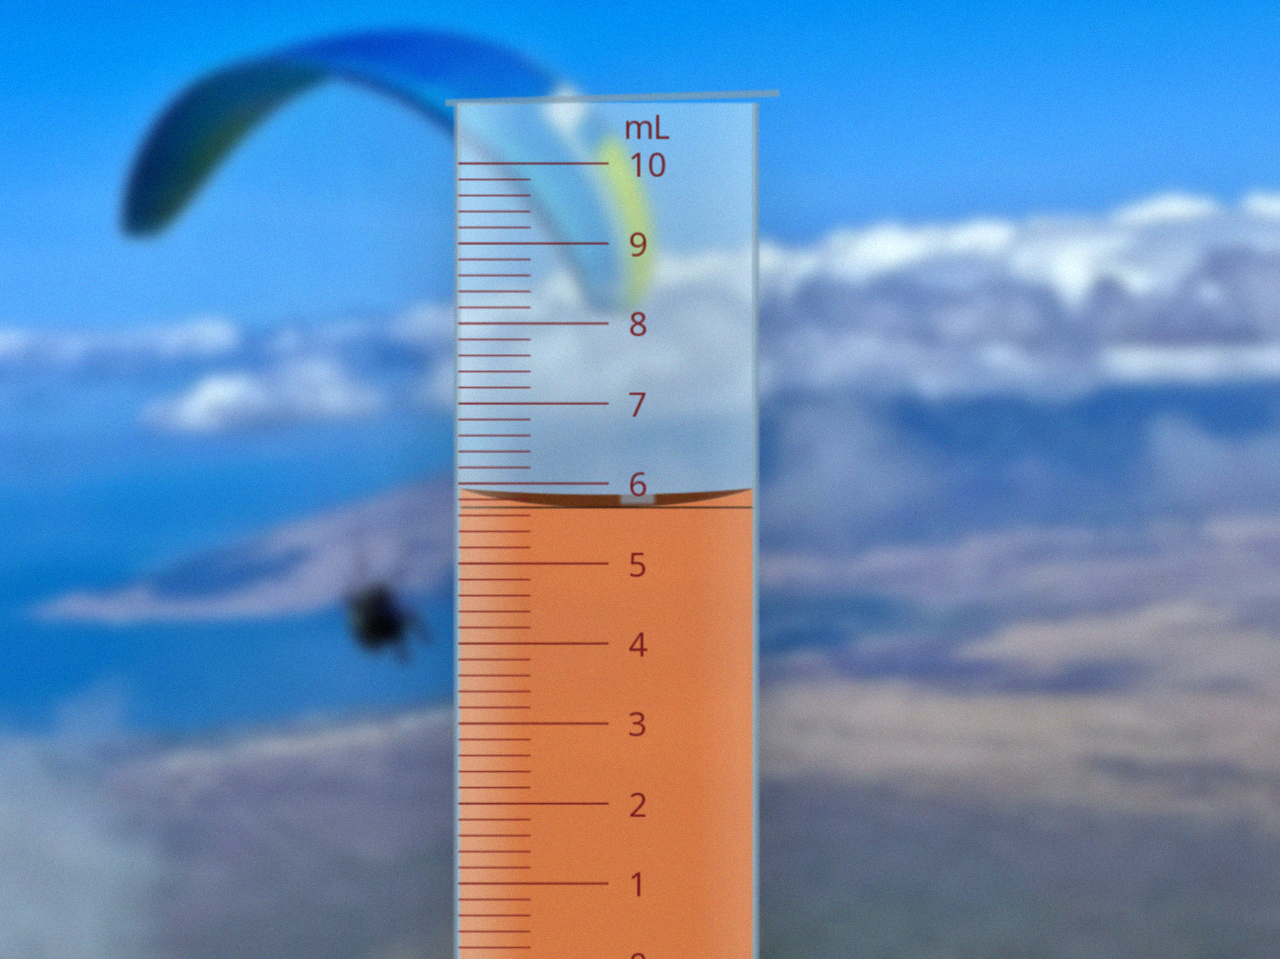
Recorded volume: 5.7 mL
